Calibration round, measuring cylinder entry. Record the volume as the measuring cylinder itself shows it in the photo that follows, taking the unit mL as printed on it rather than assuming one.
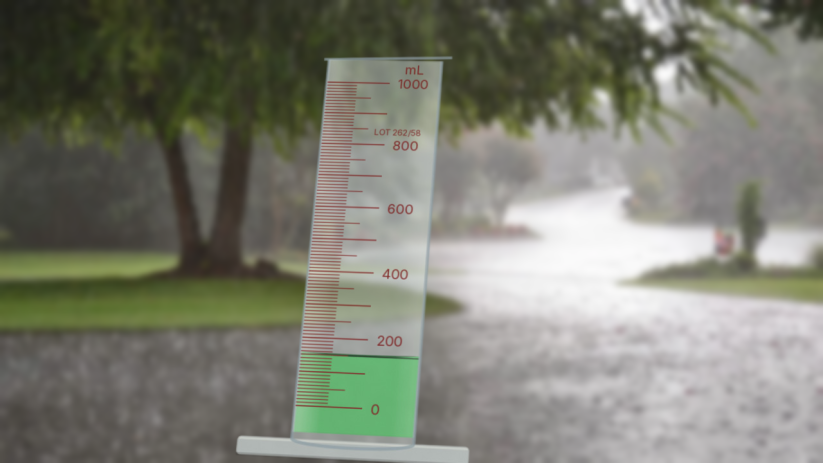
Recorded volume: 150 mL
